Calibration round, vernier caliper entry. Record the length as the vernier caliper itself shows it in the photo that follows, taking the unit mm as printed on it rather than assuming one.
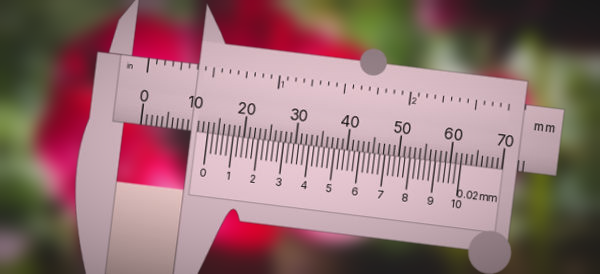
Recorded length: 13.0 mm
